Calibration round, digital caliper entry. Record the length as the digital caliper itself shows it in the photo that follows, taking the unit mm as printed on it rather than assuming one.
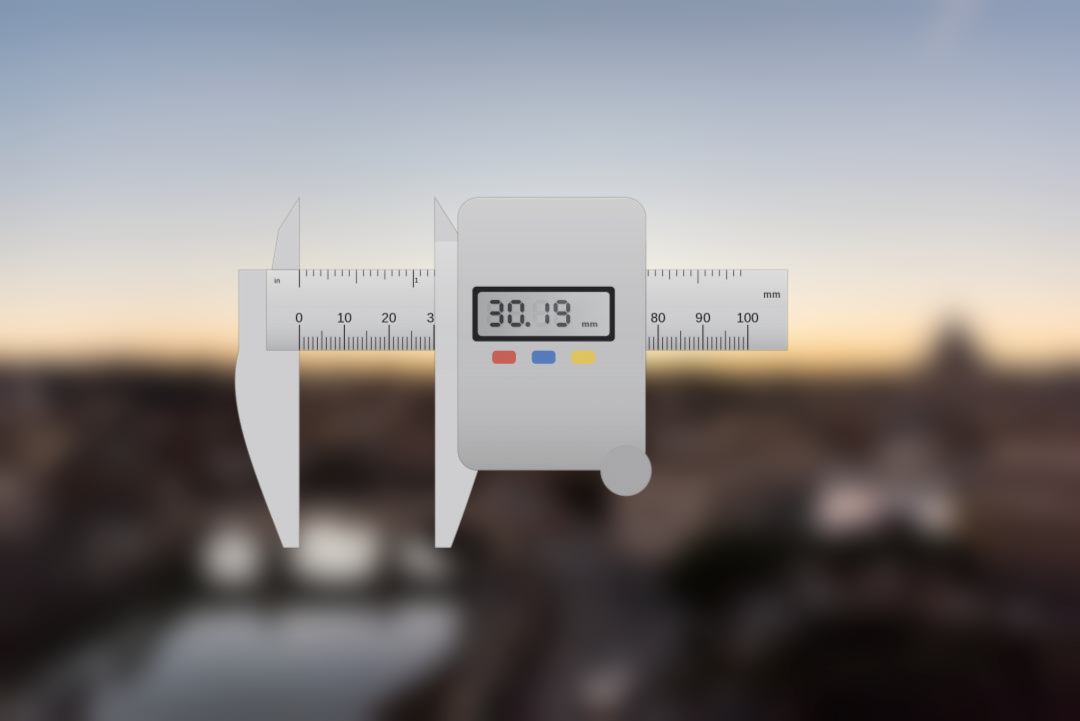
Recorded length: 30.19 mm
